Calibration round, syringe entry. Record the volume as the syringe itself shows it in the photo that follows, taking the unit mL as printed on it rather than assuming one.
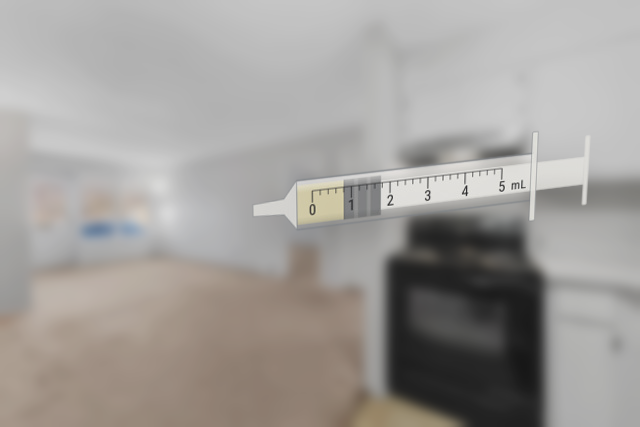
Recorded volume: 0.8 mL
